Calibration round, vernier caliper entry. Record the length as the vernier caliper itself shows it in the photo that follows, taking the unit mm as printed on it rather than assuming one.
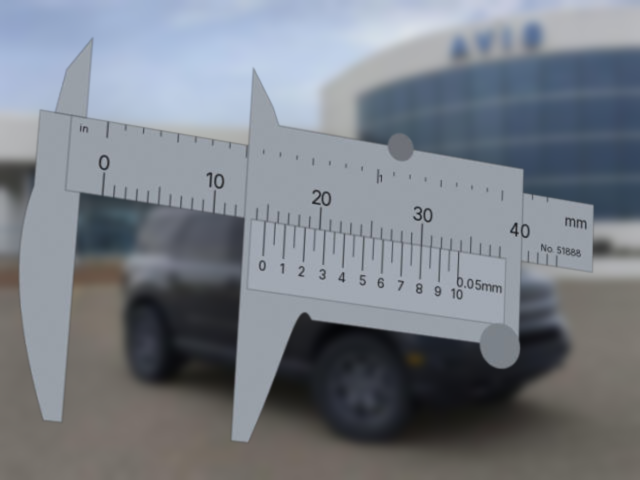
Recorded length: 14.8 mm
